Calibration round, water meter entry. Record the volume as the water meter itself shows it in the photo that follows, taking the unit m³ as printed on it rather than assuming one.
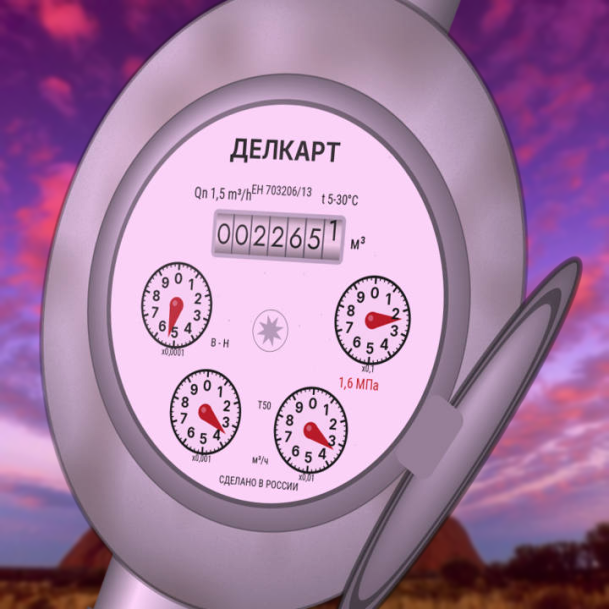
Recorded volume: 22651.2335 m³
